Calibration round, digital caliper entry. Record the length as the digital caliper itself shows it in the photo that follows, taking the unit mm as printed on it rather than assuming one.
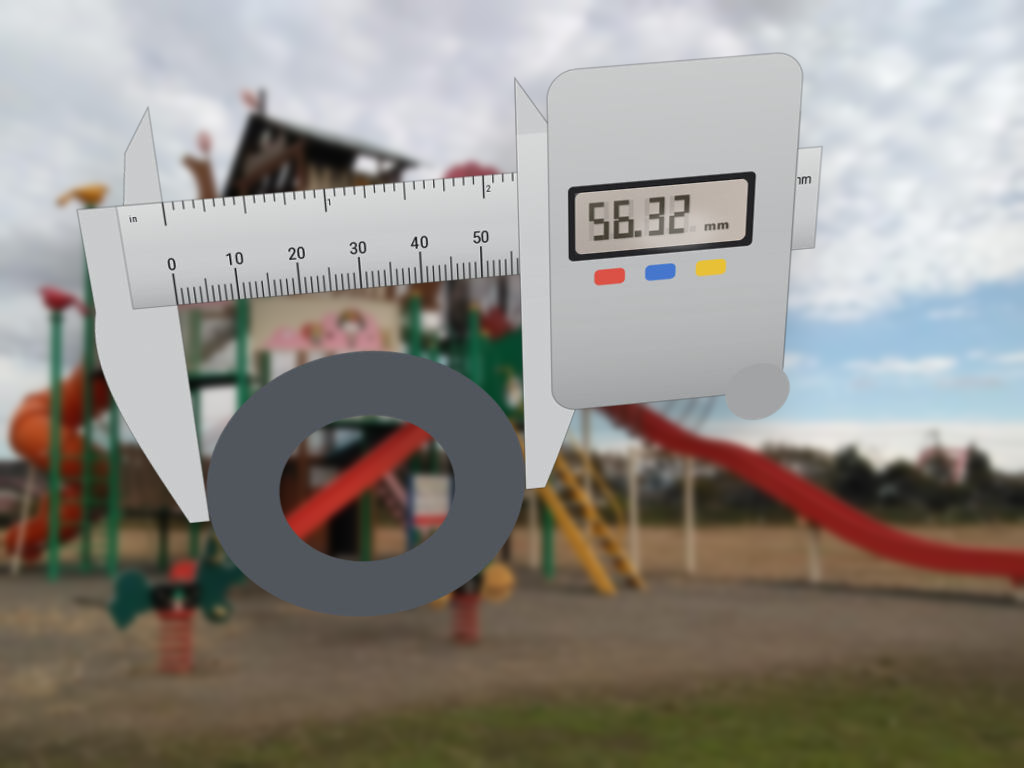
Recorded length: 56.32 mm
